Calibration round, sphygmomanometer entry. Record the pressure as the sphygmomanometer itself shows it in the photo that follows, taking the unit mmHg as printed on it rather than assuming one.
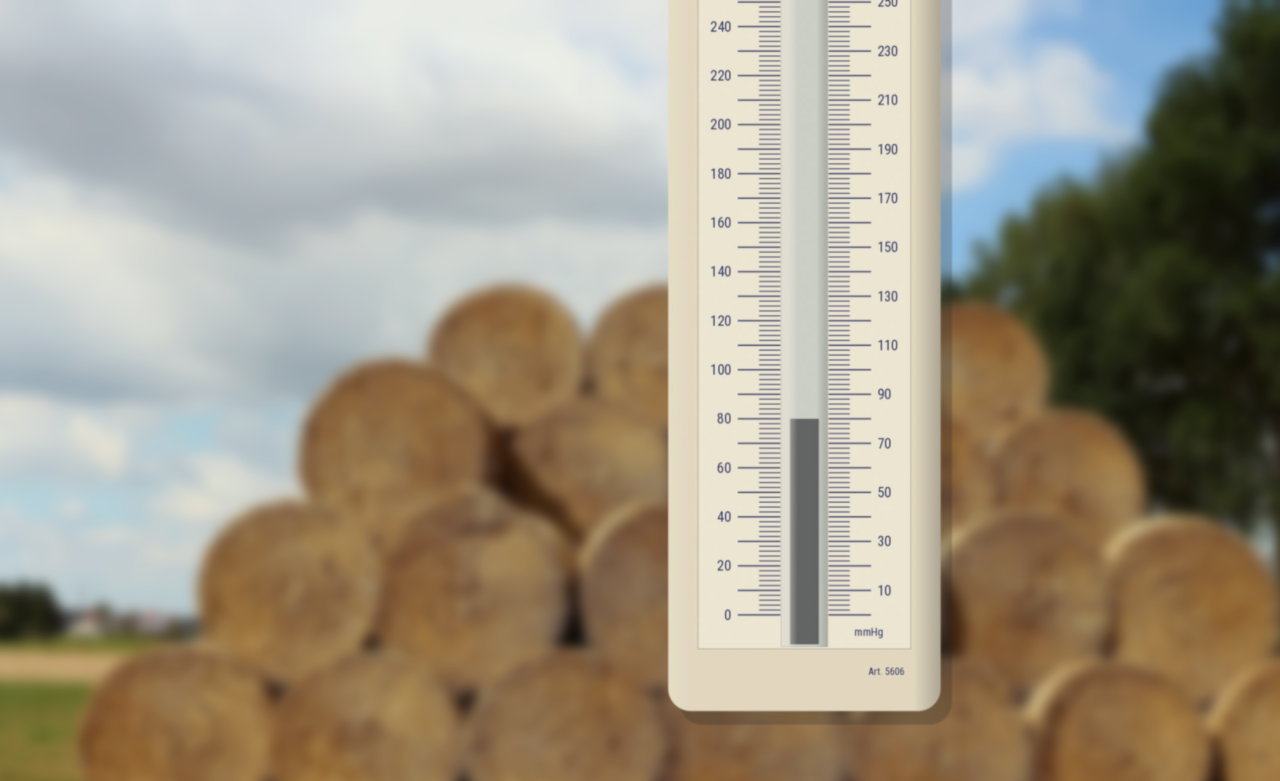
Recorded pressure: 80 mmHg
